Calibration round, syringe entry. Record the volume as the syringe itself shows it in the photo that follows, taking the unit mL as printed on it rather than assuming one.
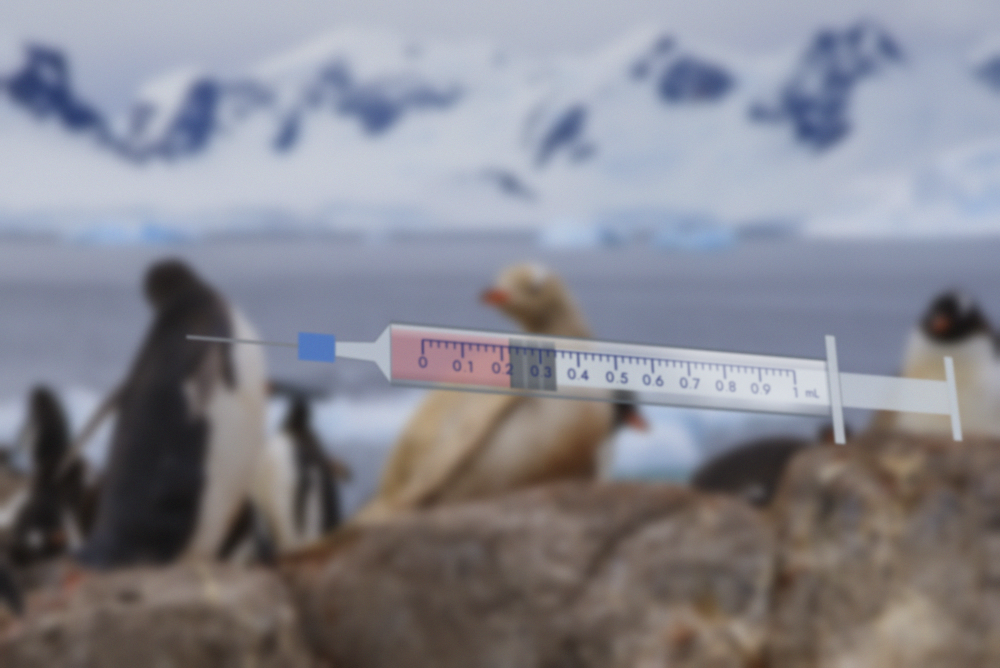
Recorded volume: 0.22 mL
